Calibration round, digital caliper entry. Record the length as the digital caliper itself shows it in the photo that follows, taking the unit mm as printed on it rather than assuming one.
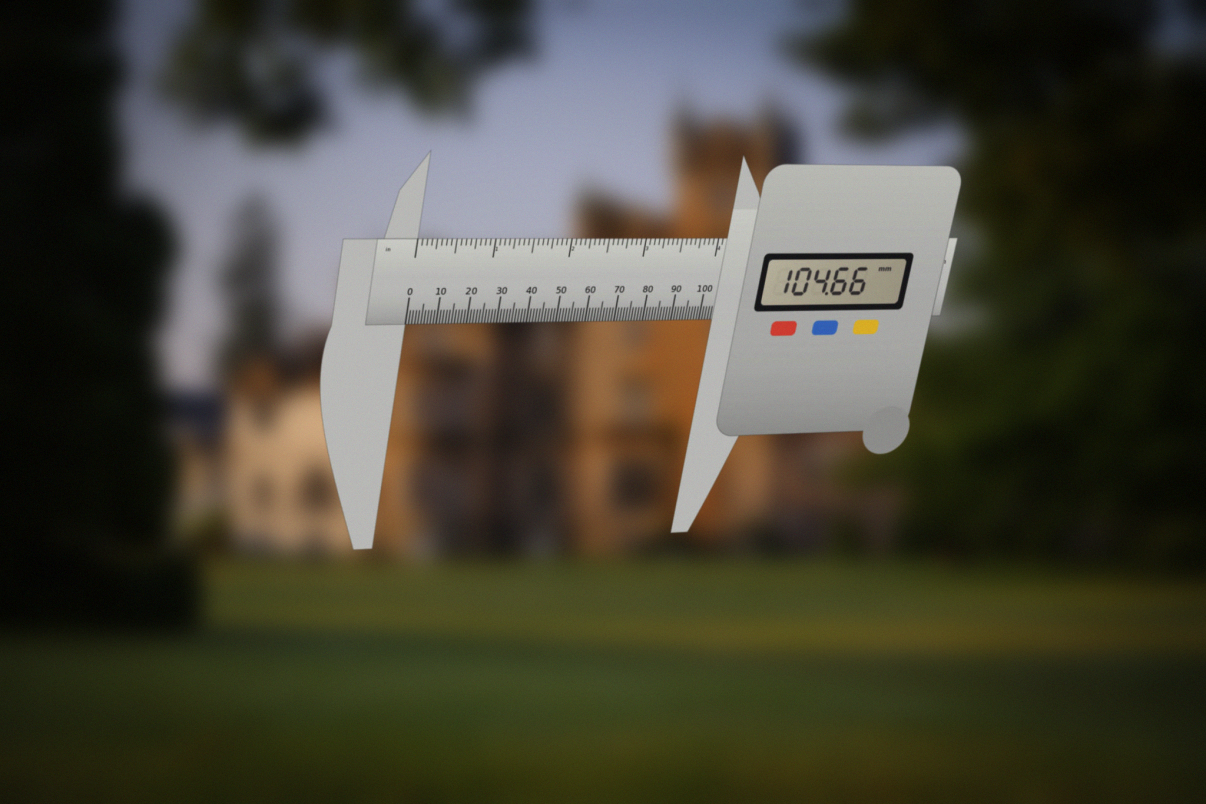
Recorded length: 104.66 mm
